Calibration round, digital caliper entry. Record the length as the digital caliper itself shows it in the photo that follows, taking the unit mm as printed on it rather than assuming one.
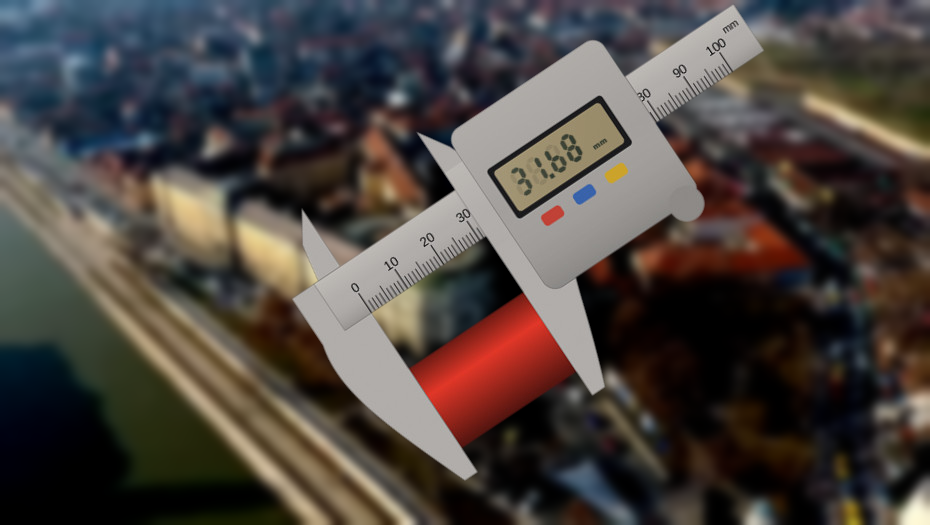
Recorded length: 31.68 mm
